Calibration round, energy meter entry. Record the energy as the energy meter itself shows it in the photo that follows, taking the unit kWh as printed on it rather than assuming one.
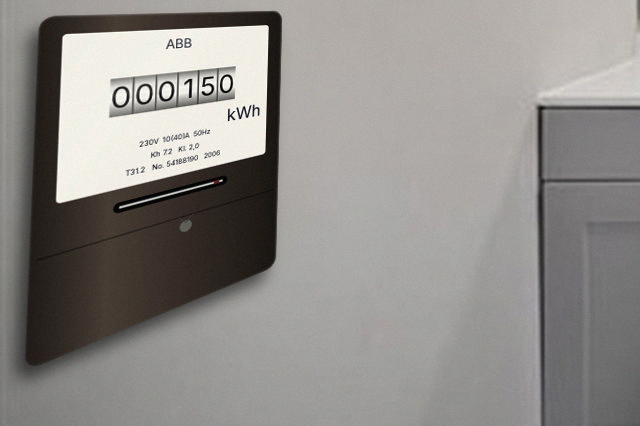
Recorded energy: 150 kWh
